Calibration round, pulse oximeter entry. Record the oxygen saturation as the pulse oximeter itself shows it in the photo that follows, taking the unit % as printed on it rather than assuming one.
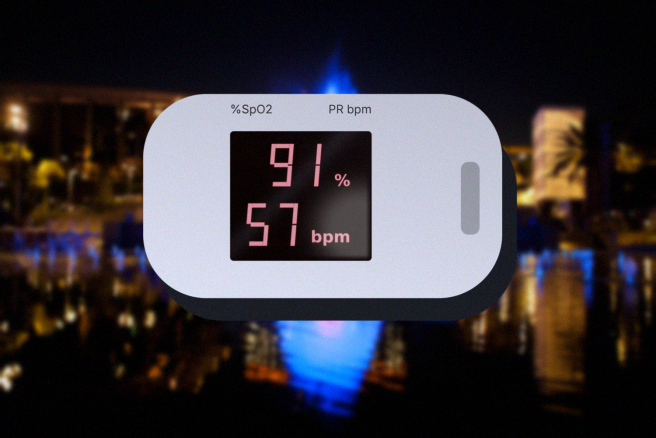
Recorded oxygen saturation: 91 %
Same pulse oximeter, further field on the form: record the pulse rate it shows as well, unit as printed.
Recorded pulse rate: 57 bpm
